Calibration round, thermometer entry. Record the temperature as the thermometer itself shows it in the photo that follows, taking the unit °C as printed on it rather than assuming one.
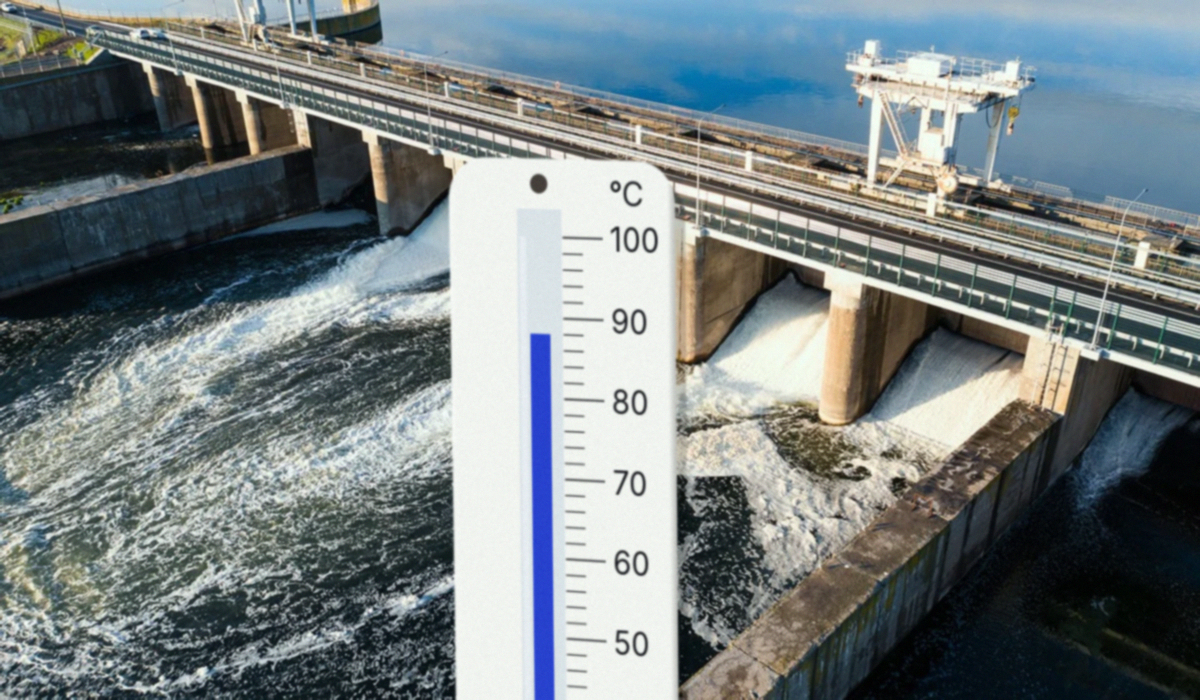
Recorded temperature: 88 °C
